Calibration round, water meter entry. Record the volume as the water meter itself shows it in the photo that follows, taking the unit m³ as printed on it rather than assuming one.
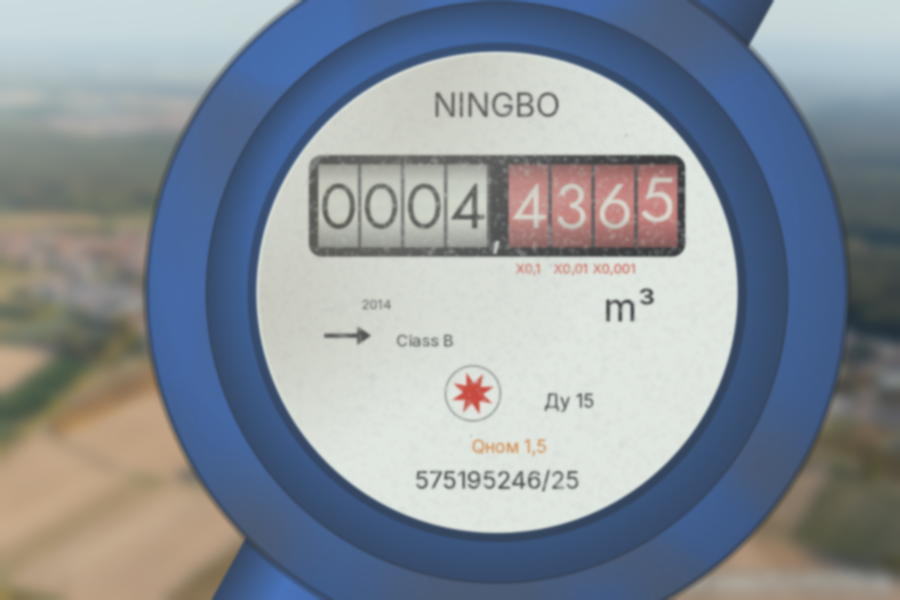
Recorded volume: 4.4365 m³
